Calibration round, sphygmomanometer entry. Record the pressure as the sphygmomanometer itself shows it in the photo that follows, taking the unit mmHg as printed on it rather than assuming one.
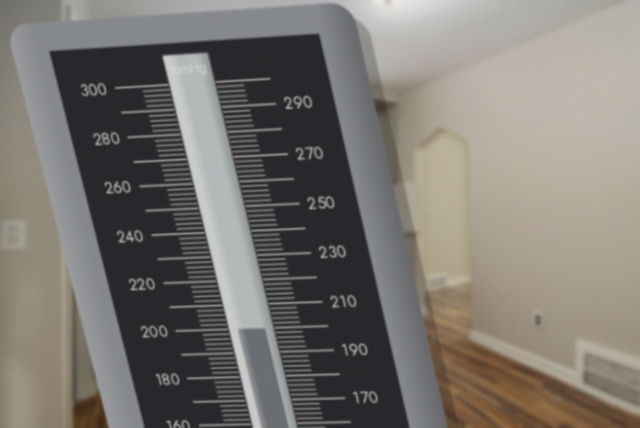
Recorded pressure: 200 mmHg
